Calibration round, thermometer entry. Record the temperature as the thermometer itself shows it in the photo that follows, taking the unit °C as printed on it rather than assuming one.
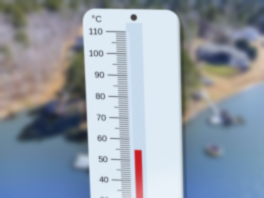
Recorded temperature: 55 °C
